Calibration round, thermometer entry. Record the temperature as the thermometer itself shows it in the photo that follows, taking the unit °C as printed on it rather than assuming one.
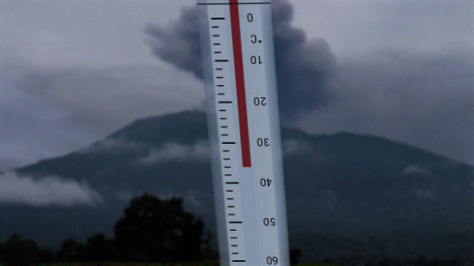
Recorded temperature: 36 °C
